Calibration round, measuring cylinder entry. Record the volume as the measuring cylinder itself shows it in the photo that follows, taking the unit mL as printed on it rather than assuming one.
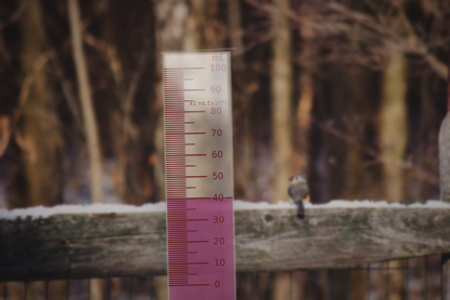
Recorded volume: 40 mL
